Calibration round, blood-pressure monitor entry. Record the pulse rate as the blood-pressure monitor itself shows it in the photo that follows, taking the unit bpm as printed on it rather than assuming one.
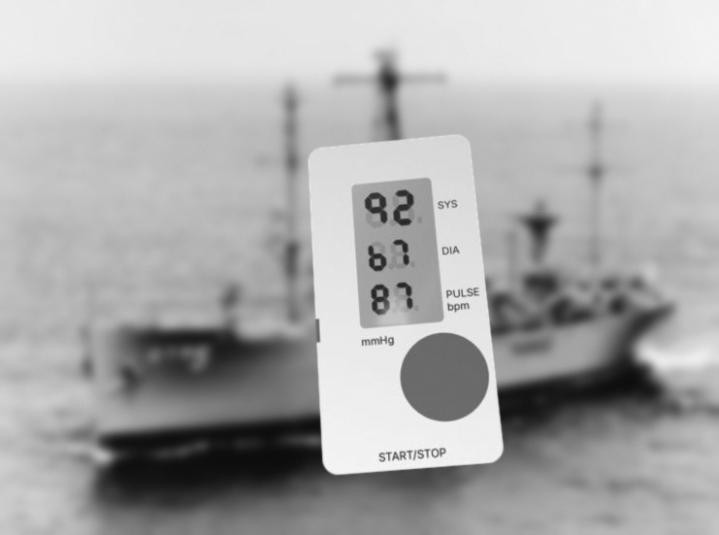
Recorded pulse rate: 87 bpm
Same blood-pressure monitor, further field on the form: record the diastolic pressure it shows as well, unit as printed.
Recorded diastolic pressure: 67 mmHg
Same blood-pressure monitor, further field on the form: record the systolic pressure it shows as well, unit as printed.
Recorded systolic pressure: 92 mmHg
